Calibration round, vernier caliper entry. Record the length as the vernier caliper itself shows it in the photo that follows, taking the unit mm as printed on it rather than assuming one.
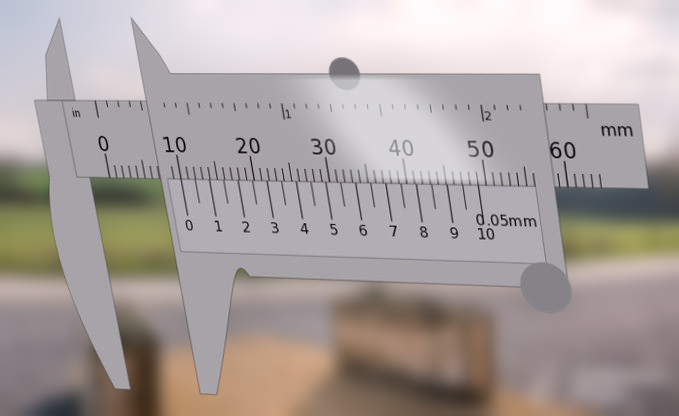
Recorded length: 10.0 mm
